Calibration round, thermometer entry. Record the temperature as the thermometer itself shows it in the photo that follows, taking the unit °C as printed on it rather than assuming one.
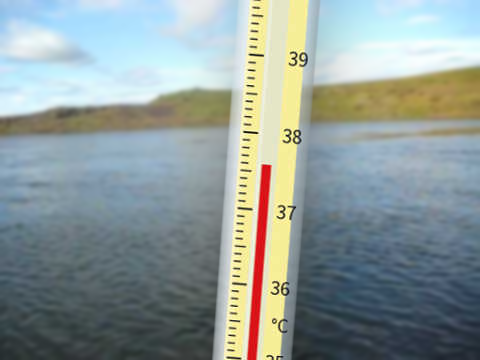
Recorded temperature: 37.6 °C
